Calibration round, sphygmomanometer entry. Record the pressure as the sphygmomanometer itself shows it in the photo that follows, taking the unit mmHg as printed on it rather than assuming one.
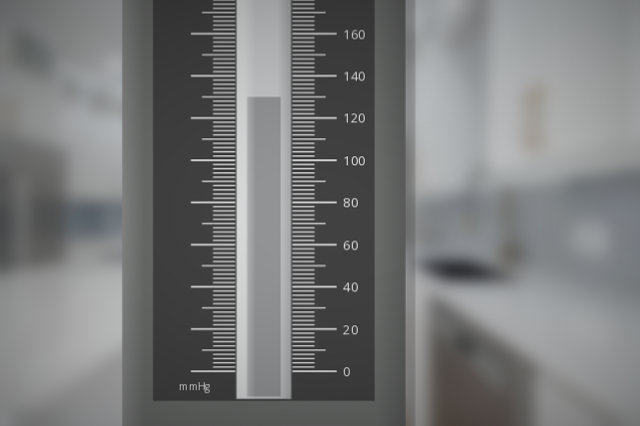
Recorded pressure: 130 mmHg
